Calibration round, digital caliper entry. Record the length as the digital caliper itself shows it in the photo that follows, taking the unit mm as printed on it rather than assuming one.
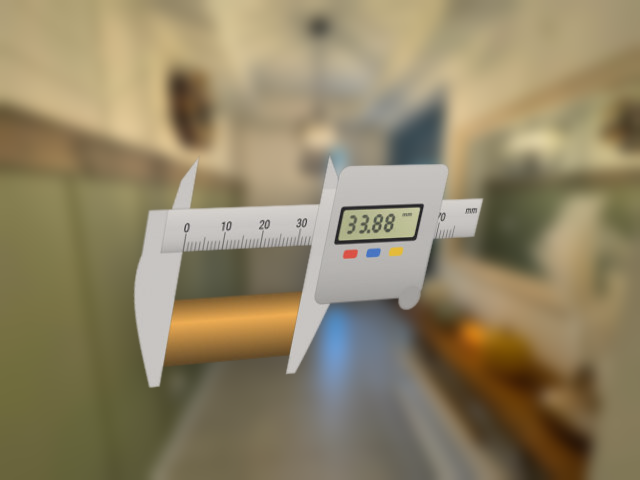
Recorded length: 33.88 mm
